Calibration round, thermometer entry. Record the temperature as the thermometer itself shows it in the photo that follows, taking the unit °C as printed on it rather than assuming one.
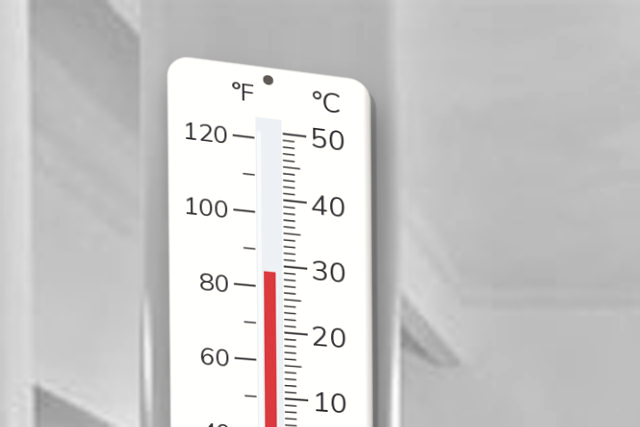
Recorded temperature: 29 °C
